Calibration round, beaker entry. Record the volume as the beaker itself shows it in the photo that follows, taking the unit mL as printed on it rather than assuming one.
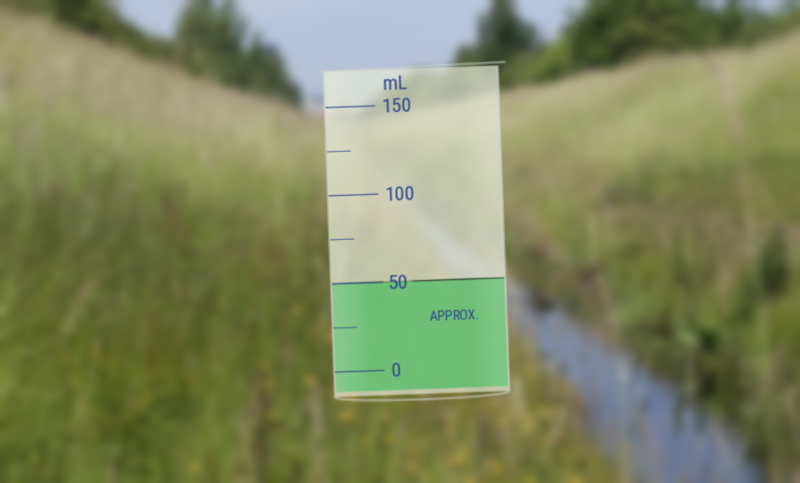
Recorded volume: 50 mL
